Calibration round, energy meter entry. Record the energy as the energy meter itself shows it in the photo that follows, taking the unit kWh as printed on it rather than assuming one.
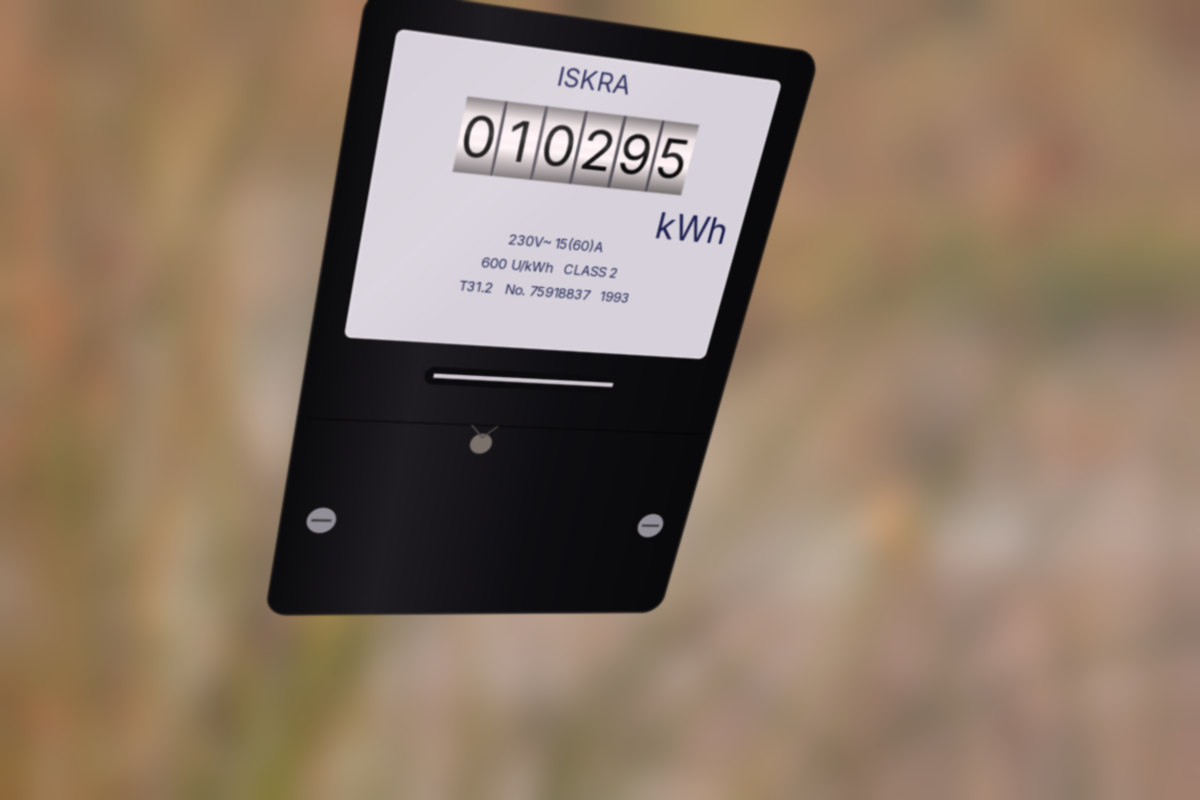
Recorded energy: 10295 kWh
